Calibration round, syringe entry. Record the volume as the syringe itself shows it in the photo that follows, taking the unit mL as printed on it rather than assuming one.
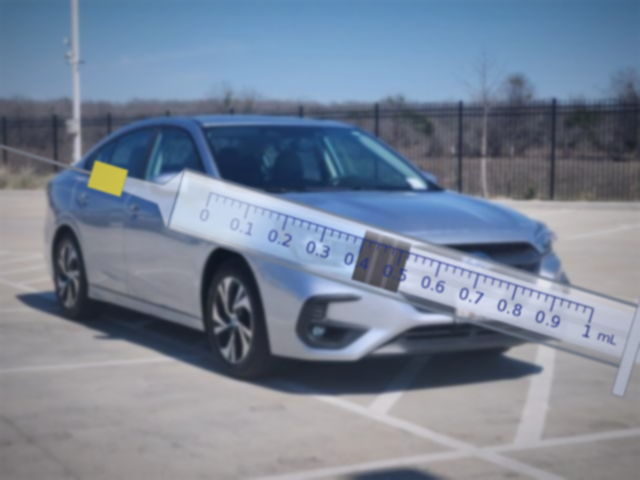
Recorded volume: 0.4 mL
